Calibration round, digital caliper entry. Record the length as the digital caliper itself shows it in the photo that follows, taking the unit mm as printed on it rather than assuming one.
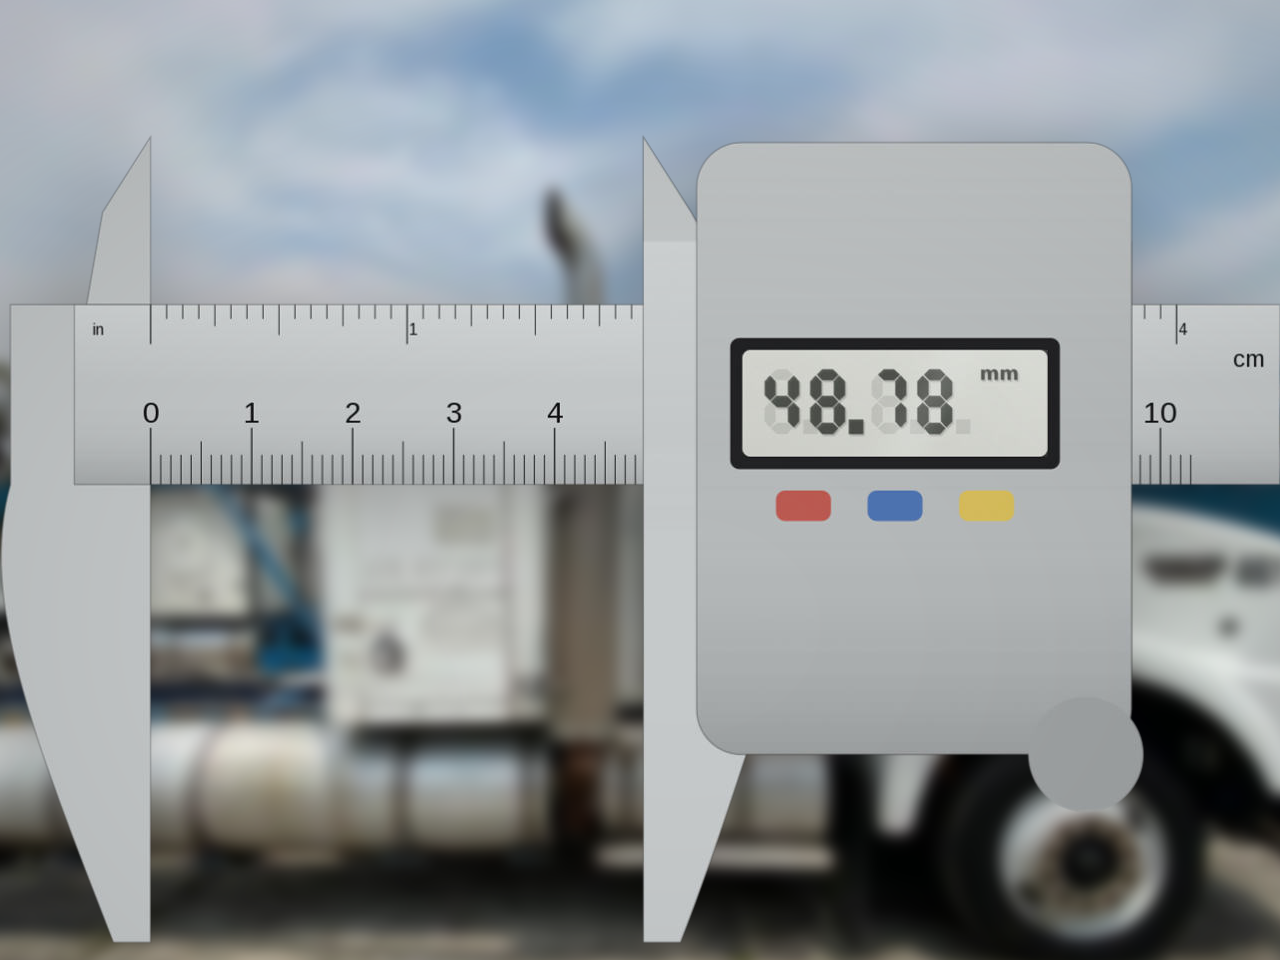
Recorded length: 48.78 mm
